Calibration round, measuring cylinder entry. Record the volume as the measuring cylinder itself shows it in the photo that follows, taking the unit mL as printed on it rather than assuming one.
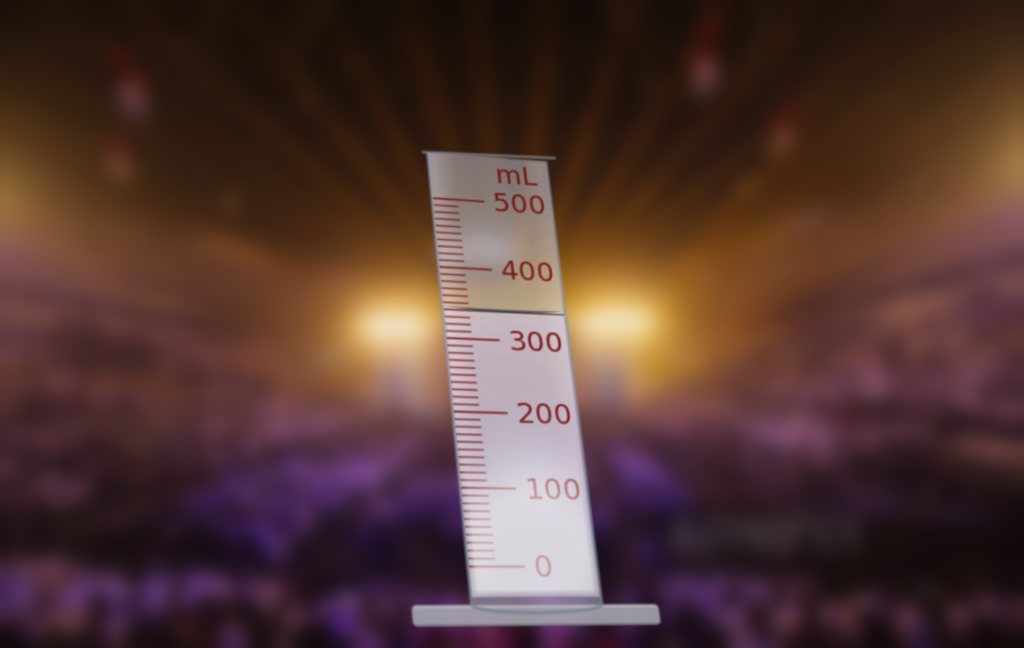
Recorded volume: 340 mL
